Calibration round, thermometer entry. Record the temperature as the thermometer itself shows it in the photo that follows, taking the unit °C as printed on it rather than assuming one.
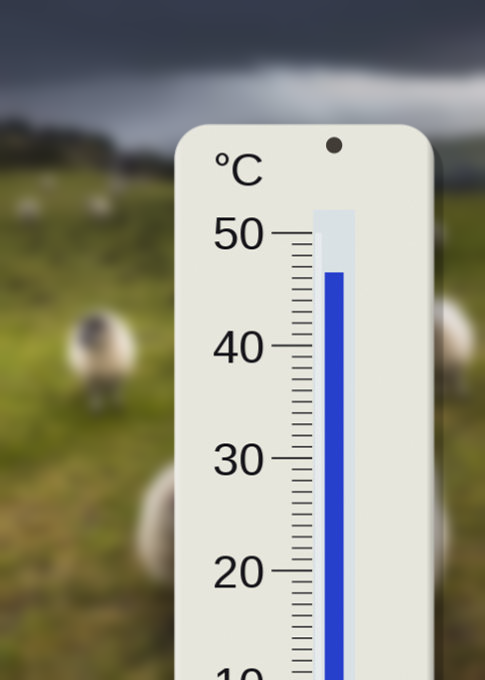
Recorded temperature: 46.5 °C
